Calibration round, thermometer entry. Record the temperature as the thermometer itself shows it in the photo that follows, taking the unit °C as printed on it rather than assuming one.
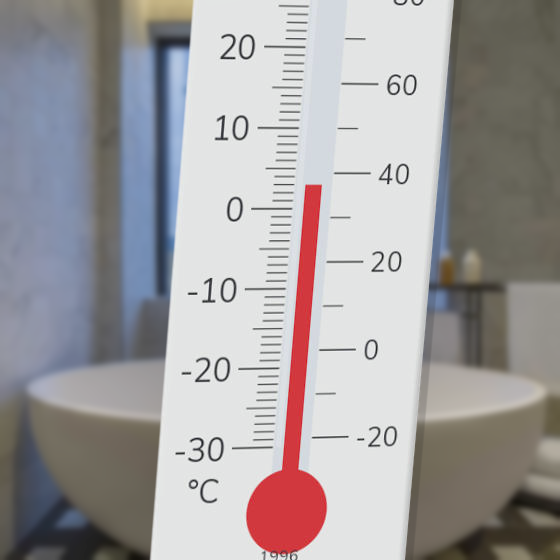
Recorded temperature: 3 °C
